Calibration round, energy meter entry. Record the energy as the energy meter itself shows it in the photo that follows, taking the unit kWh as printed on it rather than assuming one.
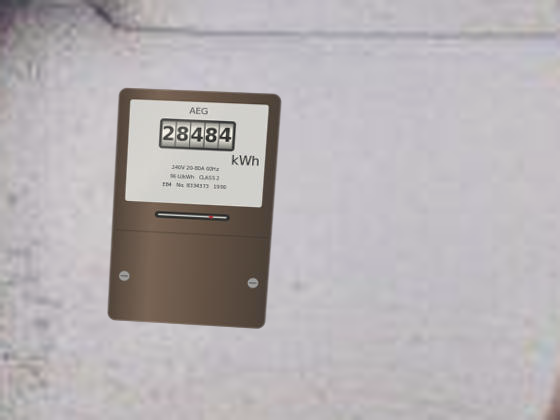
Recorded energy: 28484 kWh
